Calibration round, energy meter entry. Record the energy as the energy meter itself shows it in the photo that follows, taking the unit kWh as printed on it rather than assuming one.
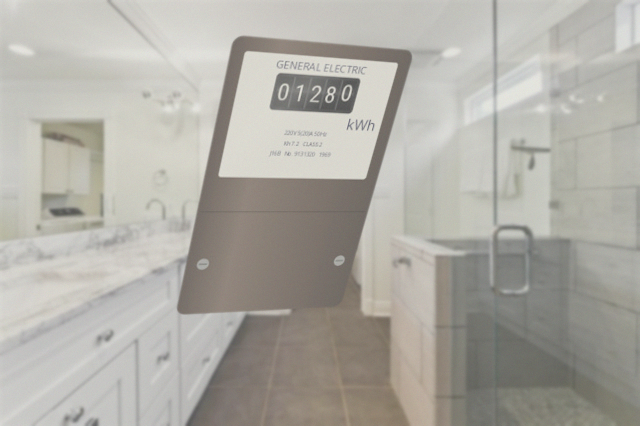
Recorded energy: 1280 kWh
